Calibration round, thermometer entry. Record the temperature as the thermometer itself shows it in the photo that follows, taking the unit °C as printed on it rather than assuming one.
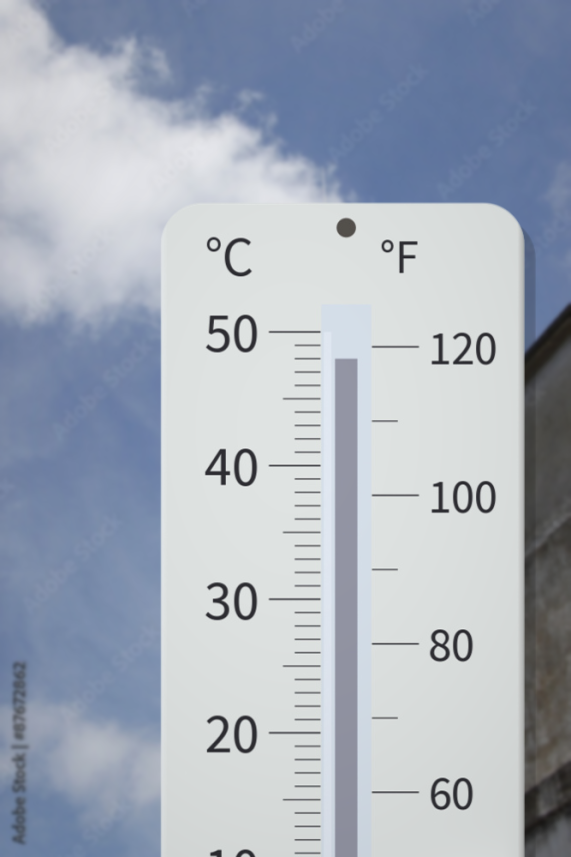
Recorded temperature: 48 °C
